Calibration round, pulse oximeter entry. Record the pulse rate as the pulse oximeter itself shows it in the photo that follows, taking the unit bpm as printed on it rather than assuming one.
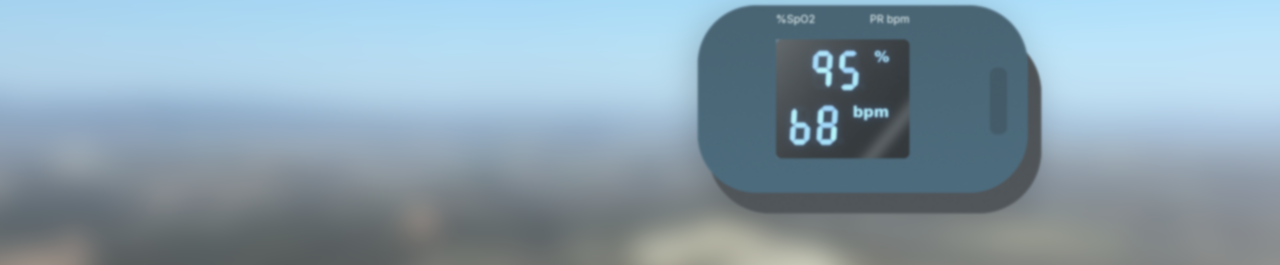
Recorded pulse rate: 68 bpm
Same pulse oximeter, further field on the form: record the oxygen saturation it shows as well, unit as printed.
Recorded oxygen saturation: 95 %
